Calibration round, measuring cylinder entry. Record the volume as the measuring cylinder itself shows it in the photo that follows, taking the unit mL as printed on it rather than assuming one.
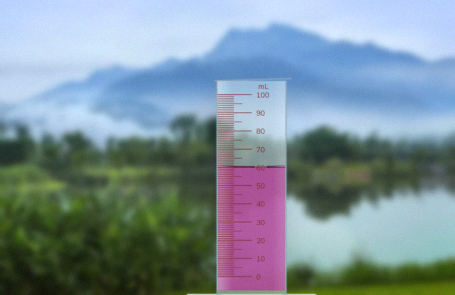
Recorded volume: 60 mL
